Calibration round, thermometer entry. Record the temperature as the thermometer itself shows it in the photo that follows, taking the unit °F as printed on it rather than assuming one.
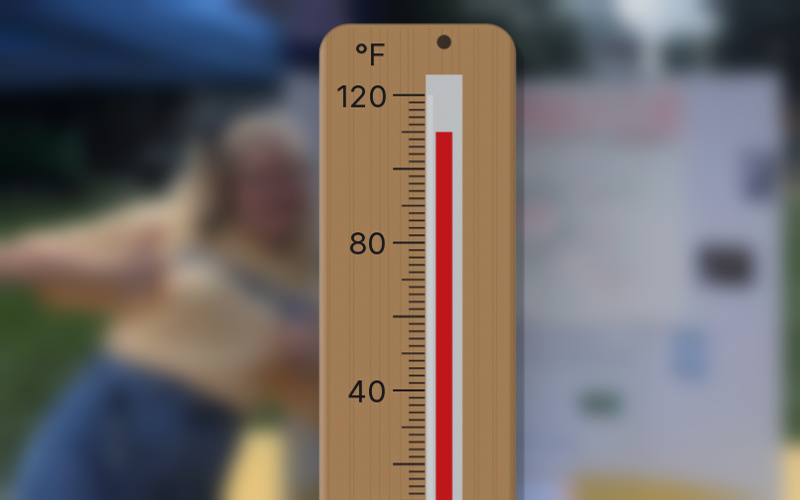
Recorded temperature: 110 °F
